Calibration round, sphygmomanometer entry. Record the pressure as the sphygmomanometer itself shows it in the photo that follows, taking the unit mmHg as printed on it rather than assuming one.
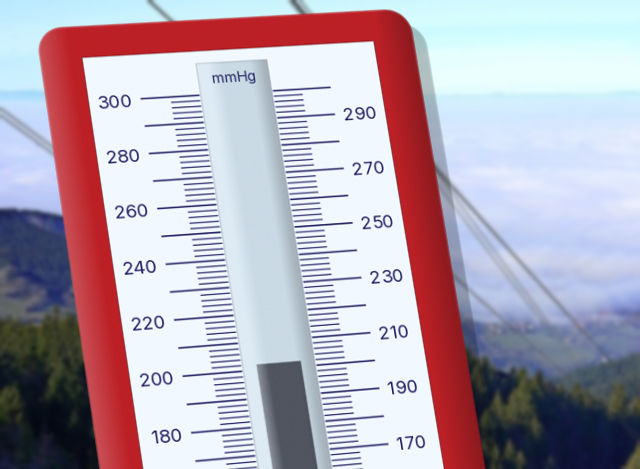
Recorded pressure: 202 mmHg
